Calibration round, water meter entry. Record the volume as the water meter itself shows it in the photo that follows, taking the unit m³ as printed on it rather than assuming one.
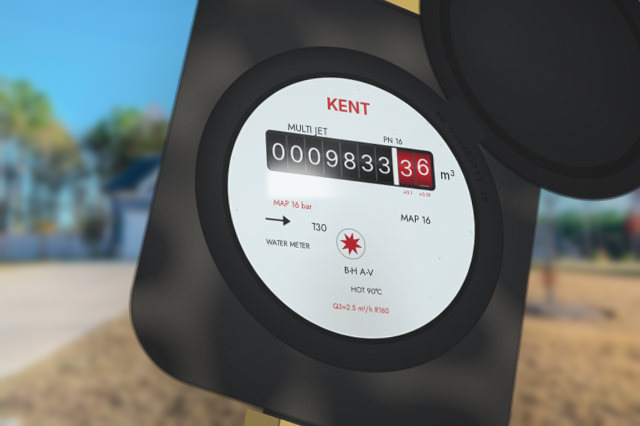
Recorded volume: 9833.36 m³
